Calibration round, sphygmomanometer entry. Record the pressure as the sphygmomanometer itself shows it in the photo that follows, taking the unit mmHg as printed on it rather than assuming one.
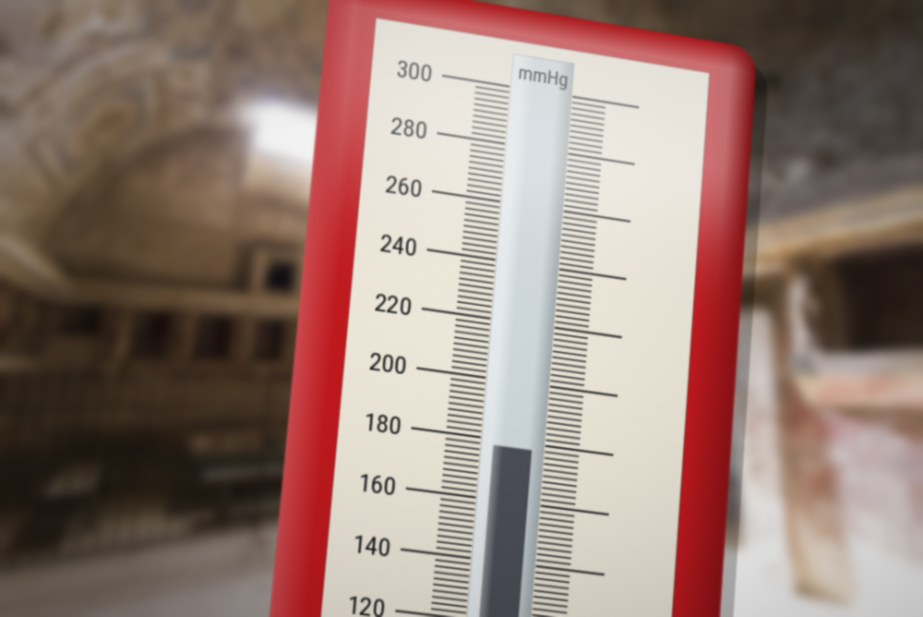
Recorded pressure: 178 mmHg
